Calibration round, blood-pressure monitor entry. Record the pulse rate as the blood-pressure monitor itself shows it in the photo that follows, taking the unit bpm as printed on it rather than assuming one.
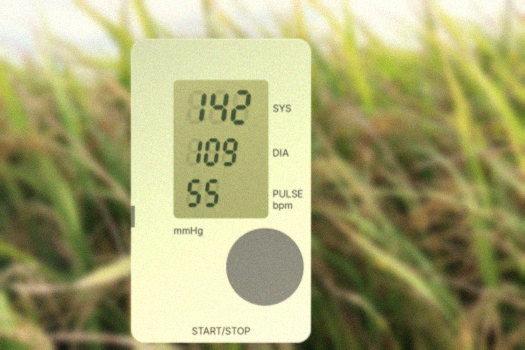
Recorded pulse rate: 55 bpm
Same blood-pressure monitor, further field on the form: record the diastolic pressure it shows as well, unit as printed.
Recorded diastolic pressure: 109 mmHg
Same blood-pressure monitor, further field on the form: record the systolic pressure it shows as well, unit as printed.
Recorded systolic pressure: 142 mmHg
